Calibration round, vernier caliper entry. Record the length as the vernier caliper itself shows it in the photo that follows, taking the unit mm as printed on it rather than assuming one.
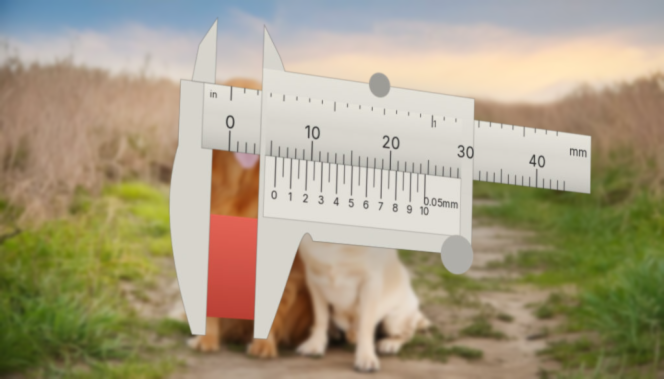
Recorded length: 5.6 mm
